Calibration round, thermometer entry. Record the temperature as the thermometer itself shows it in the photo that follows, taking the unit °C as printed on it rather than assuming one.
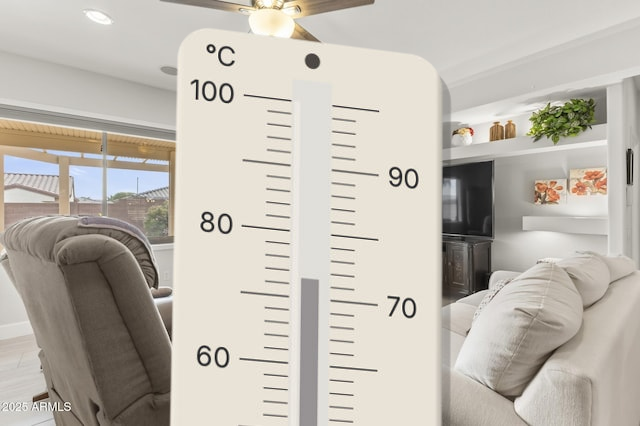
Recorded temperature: 73 °C
